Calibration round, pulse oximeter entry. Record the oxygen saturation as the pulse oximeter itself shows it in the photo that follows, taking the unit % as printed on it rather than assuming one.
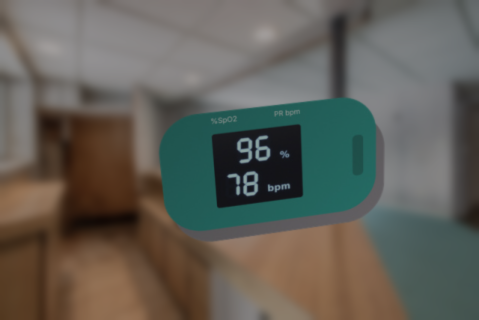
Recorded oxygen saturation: 96 %
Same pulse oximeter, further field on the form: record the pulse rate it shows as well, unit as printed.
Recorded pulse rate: 78 bpm
